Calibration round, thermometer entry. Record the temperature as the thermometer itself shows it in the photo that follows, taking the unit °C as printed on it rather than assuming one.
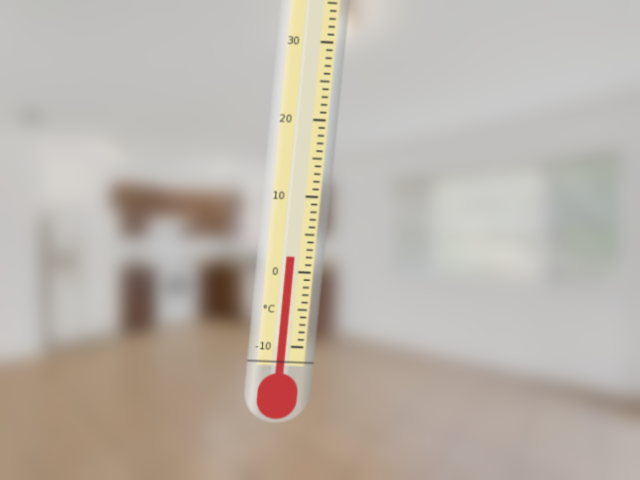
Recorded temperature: 2 °C
